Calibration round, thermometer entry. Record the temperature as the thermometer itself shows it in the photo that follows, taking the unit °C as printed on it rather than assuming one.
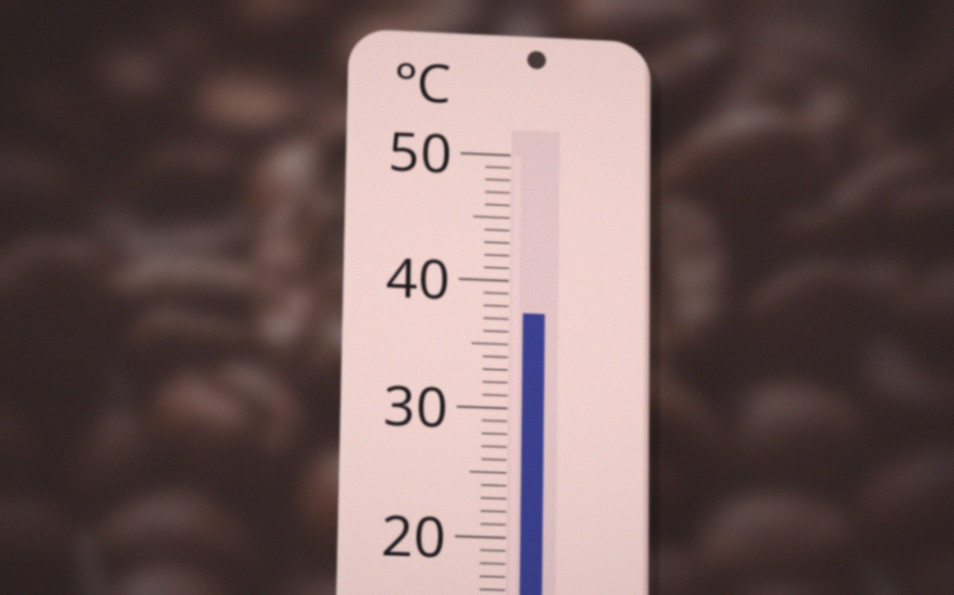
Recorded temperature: 37.5 °C
